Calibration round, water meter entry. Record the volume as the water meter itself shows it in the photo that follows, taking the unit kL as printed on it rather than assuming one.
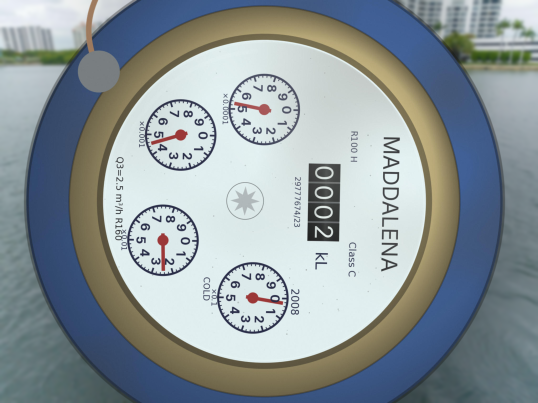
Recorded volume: 2.0245 kL
